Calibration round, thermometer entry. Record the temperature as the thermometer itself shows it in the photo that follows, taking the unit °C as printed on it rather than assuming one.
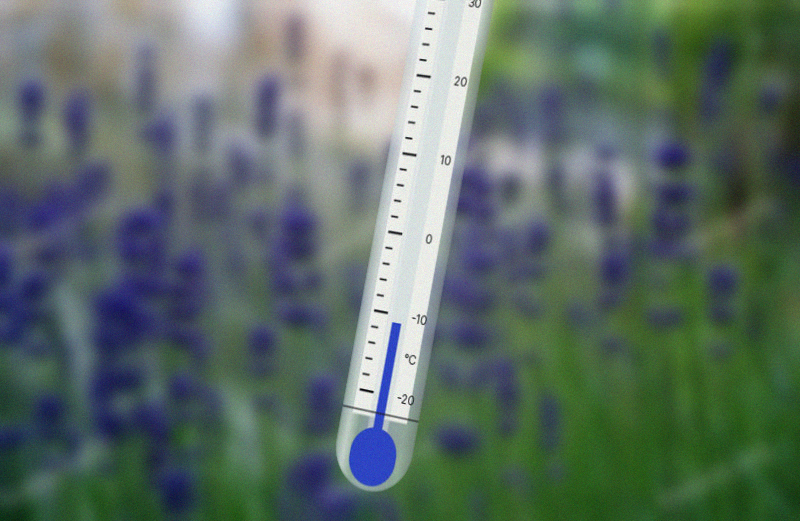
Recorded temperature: -11 °C
